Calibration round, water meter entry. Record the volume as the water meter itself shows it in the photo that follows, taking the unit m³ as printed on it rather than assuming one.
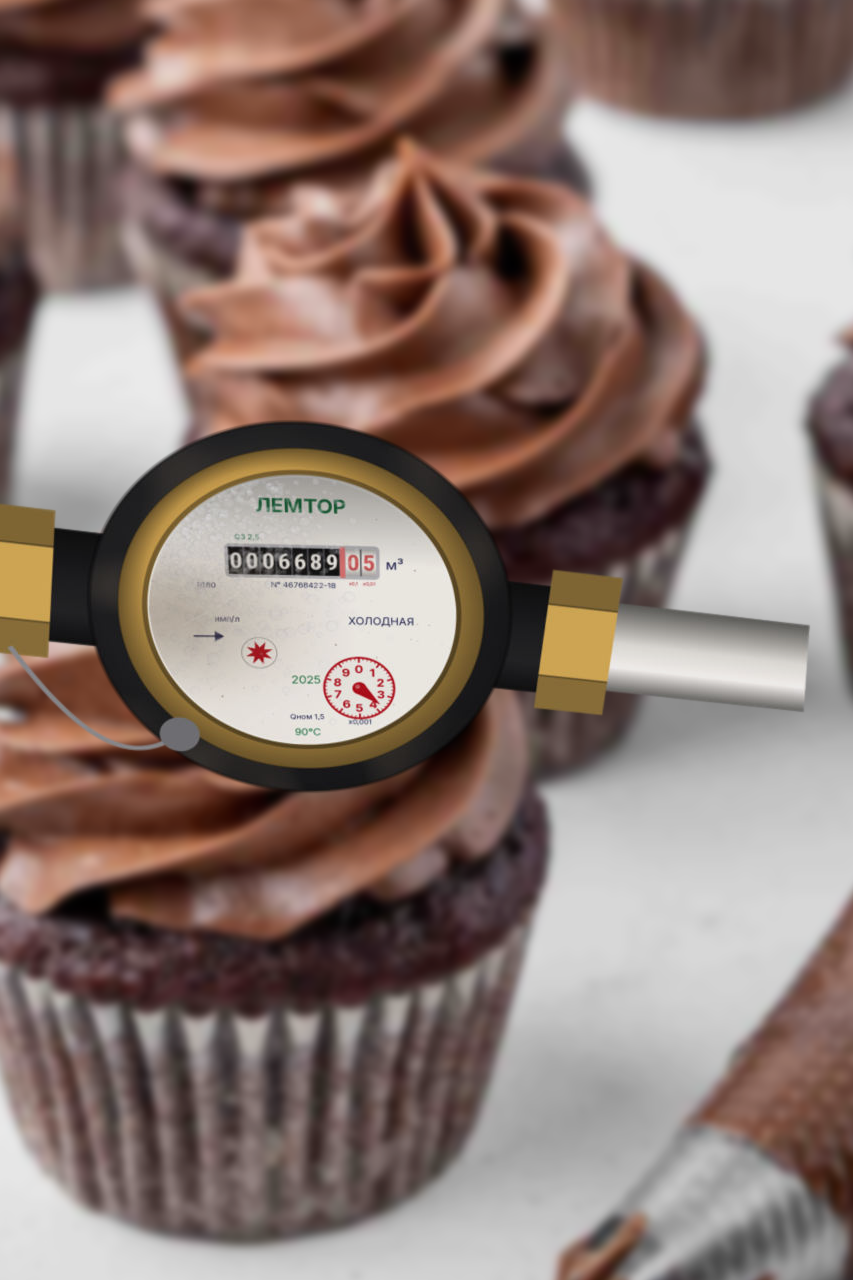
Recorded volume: 6689.053 m³
